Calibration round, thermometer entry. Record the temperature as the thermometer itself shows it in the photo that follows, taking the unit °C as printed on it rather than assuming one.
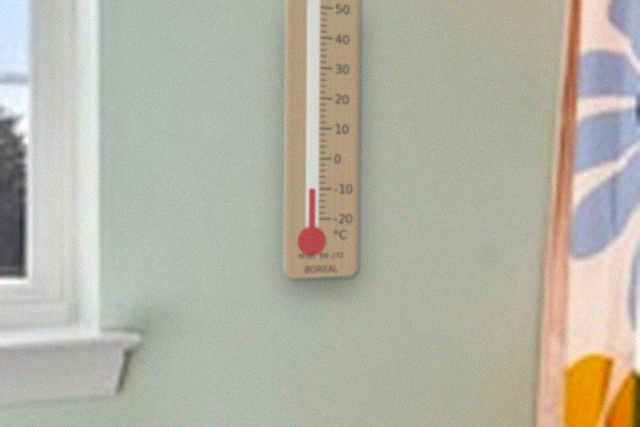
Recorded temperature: -10 °C
